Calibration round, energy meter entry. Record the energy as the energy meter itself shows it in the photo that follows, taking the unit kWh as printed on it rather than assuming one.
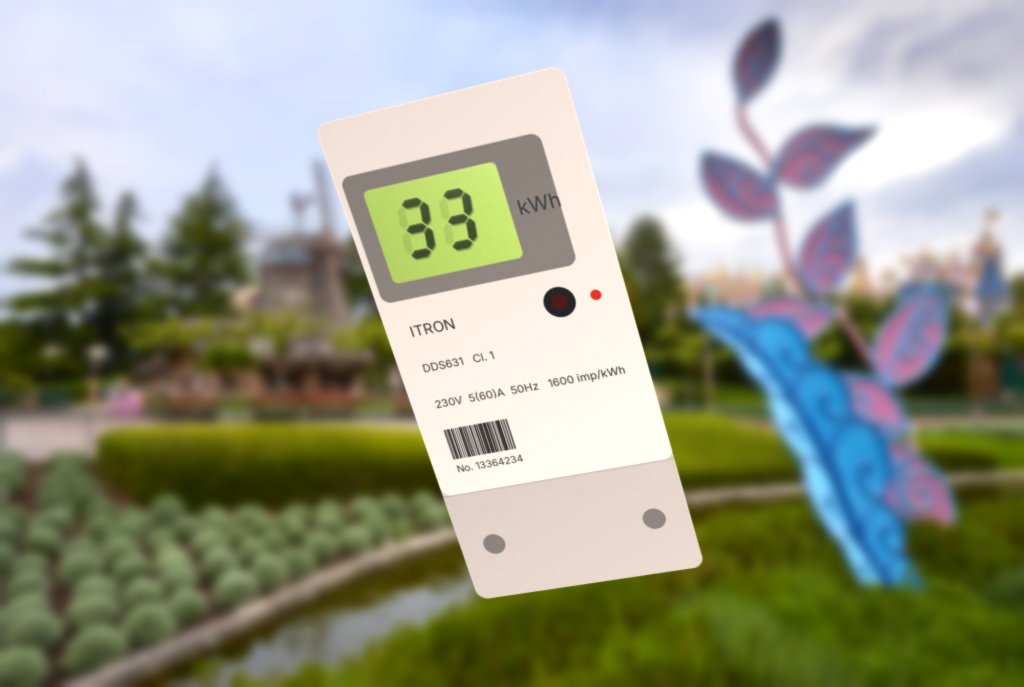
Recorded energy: 33 kWh
